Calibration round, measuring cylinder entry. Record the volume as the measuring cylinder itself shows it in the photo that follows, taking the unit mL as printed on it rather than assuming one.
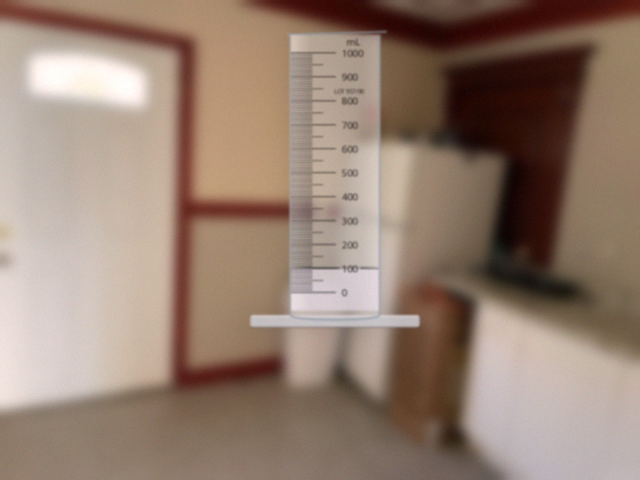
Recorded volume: 100 mL
